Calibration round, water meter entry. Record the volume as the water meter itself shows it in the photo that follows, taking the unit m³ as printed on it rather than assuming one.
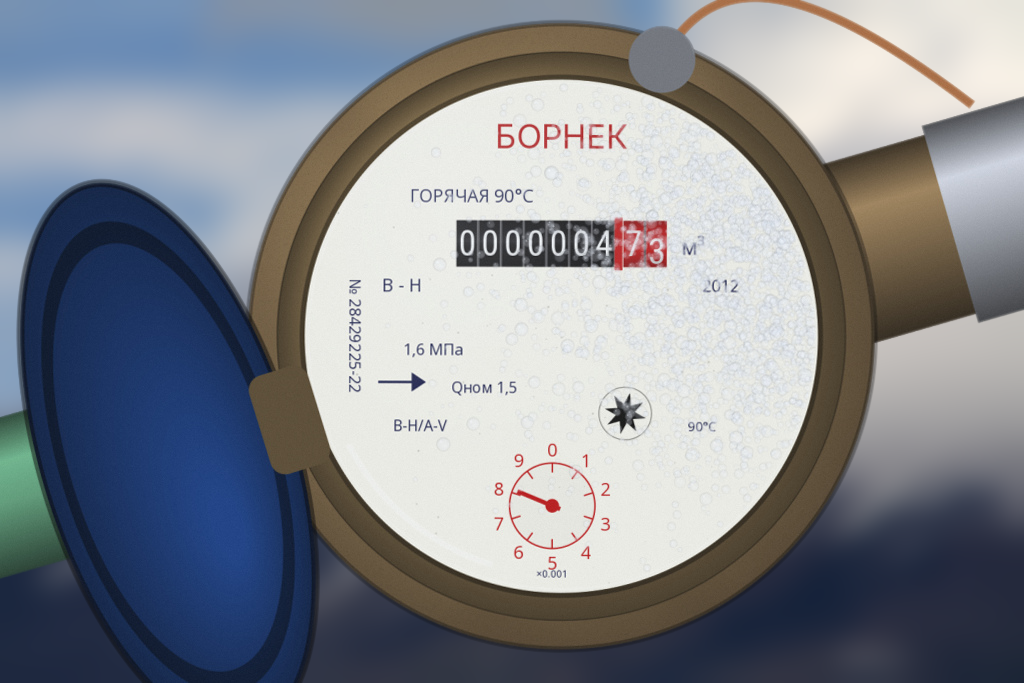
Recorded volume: 4.728 m³
